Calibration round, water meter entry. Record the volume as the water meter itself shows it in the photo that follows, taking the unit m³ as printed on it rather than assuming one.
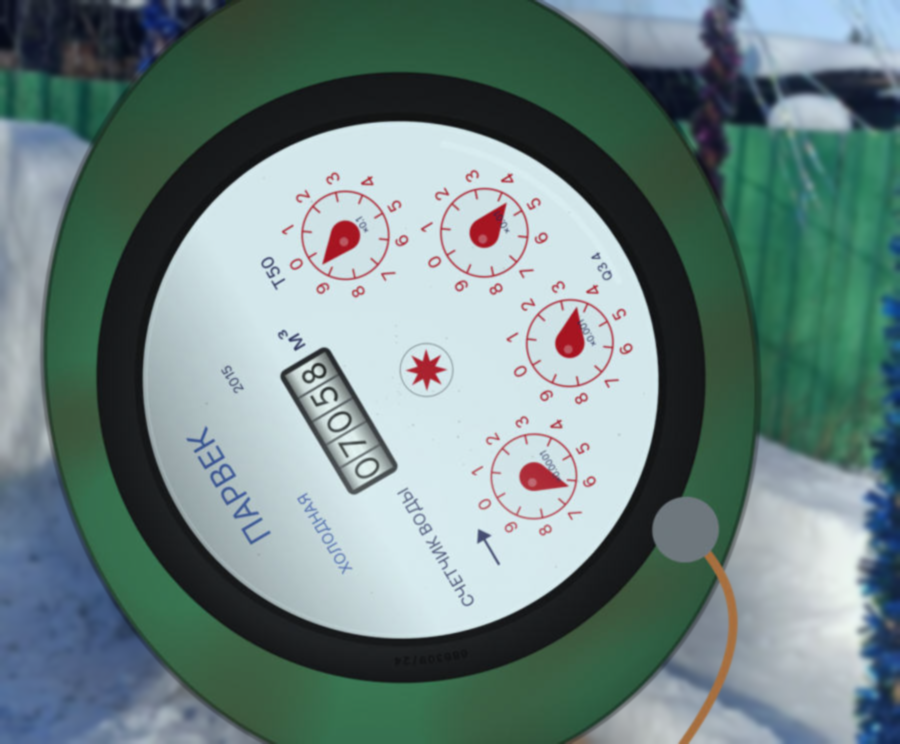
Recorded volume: 7057.9436 m³
